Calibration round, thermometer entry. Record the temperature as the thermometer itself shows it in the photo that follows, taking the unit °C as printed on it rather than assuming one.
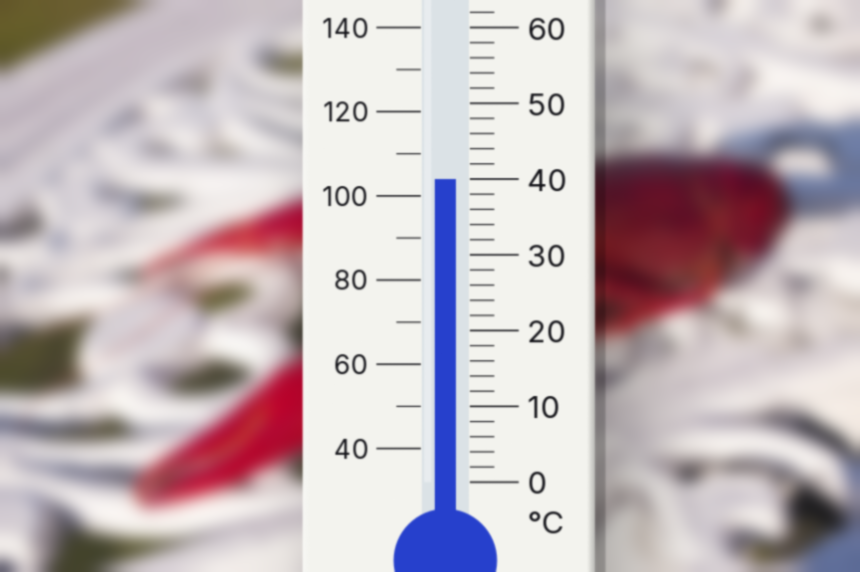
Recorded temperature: 40 °C
